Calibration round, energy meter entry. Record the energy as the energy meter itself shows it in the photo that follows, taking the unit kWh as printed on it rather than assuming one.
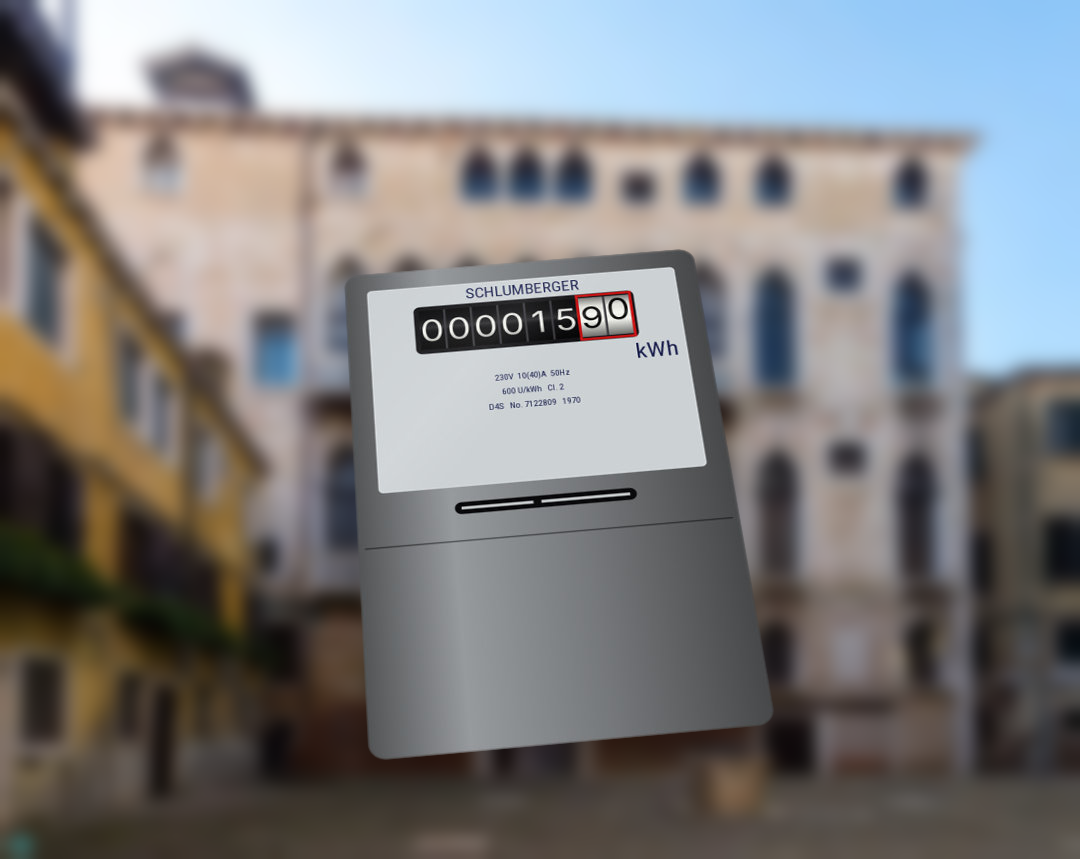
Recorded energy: 15.90 kWh
